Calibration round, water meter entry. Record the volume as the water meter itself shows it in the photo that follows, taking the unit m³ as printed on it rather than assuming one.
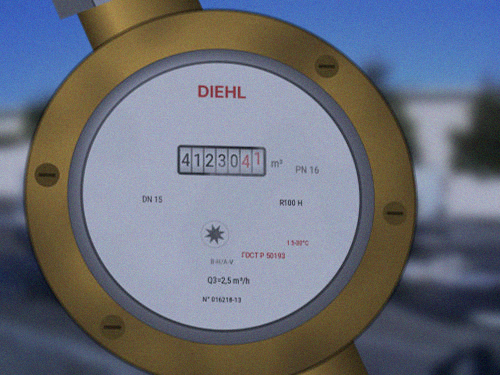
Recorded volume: 41230.41 m³
